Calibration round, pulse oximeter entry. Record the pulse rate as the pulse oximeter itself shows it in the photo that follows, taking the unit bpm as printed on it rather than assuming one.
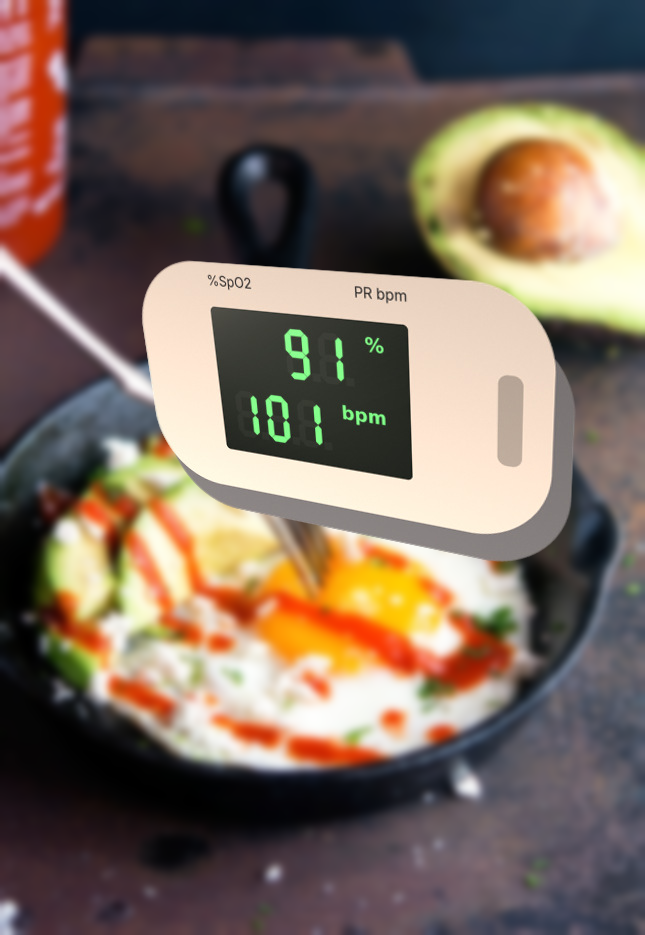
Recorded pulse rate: 101 bpm
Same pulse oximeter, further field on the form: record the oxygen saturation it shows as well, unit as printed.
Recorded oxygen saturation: 91 %
